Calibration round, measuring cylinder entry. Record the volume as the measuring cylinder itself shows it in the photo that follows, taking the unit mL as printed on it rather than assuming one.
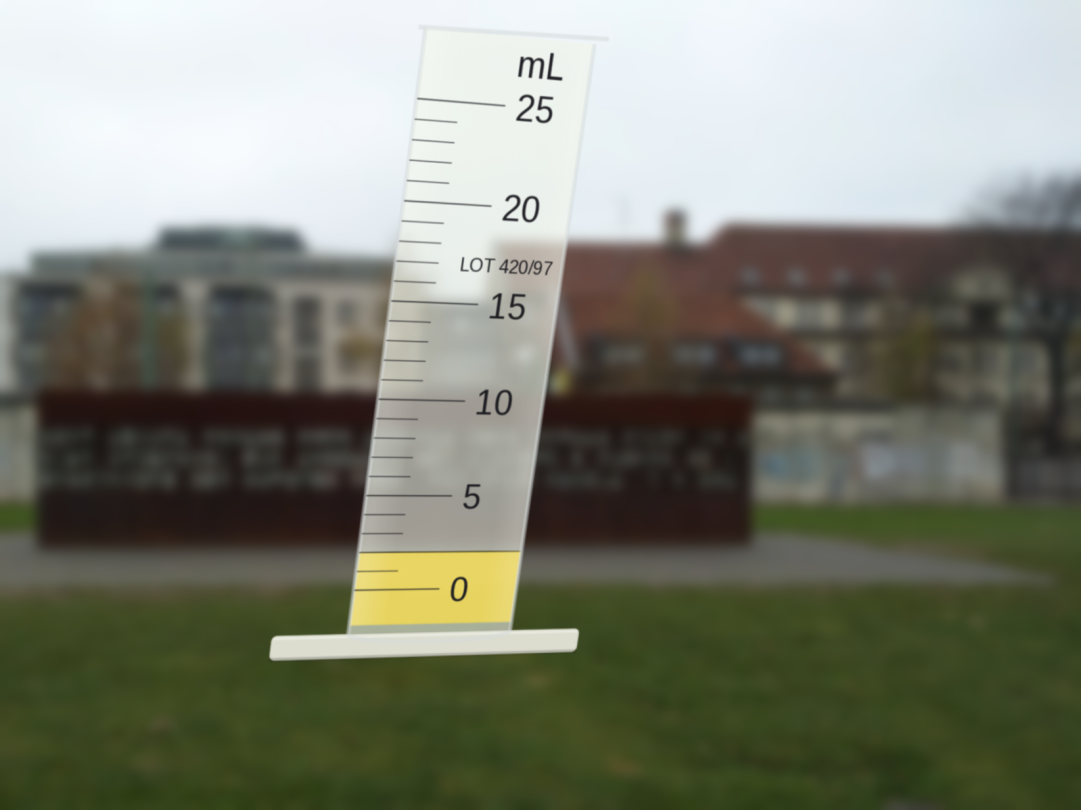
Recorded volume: 2 mL
